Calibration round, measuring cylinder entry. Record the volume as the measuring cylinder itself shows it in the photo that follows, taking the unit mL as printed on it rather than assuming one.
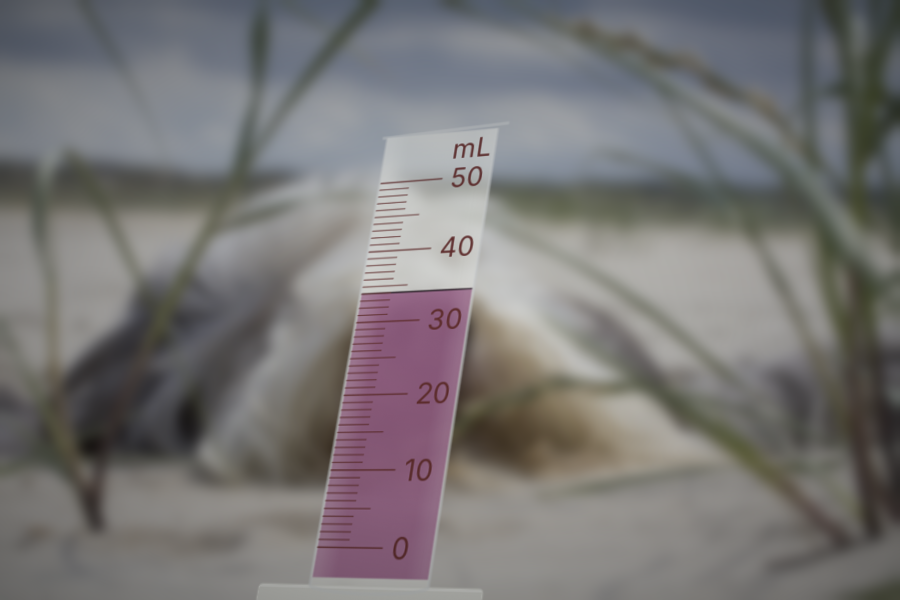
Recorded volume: 34 mL
